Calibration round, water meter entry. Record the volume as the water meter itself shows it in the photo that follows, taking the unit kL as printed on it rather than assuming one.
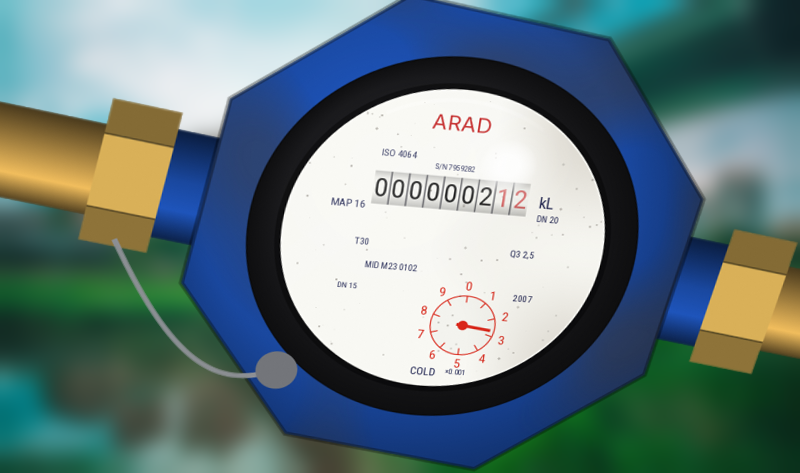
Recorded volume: 2.122 kL
